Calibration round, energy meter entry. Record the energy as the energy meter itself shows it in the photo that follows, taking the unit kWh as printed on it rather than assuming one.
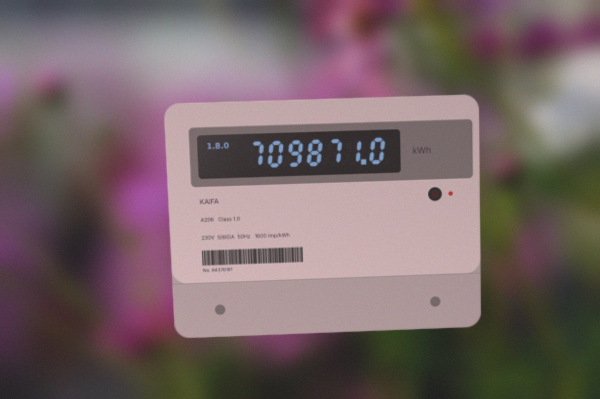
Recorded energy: 709871.0 kWh
